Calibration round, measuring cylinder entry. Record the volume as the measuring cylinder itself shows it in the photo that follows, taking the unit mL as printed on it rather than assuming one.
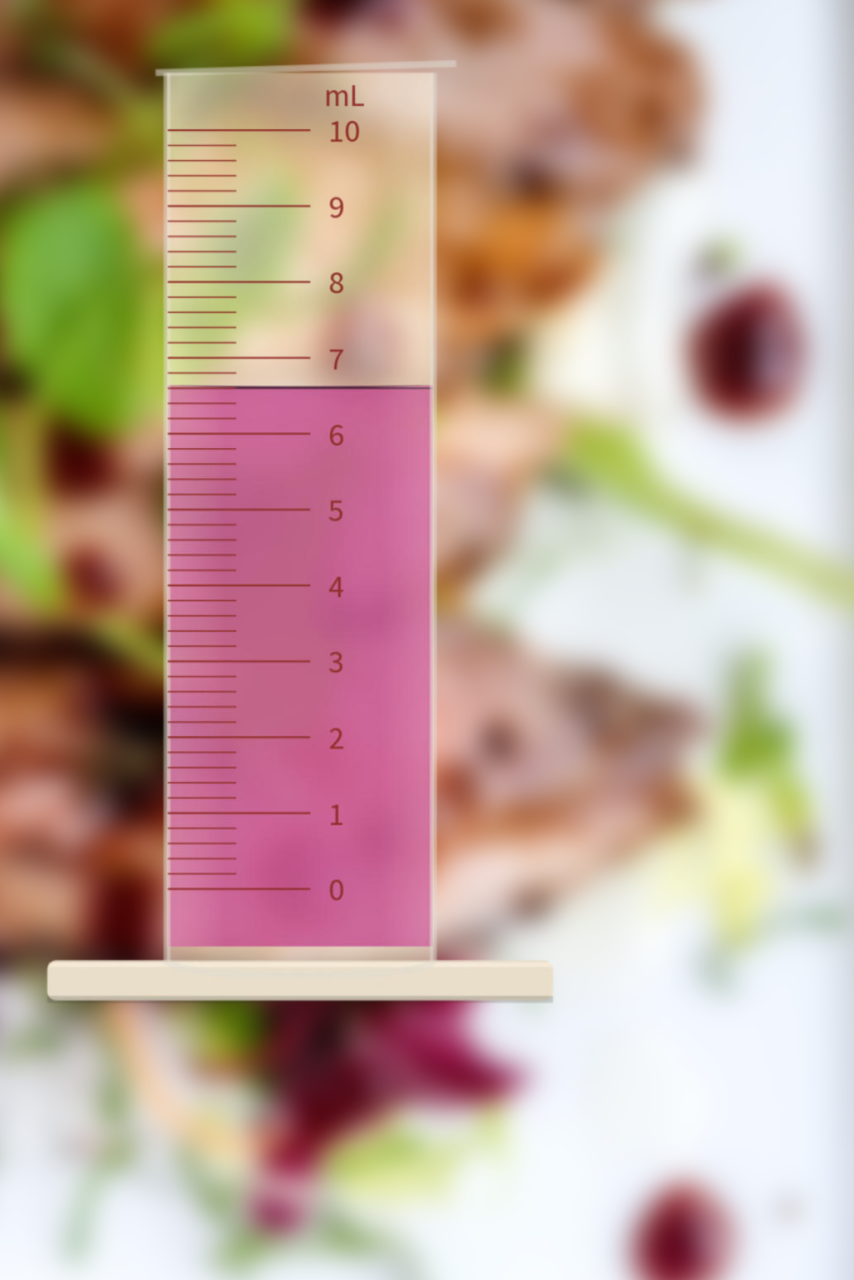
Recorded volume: 6.6 mL
